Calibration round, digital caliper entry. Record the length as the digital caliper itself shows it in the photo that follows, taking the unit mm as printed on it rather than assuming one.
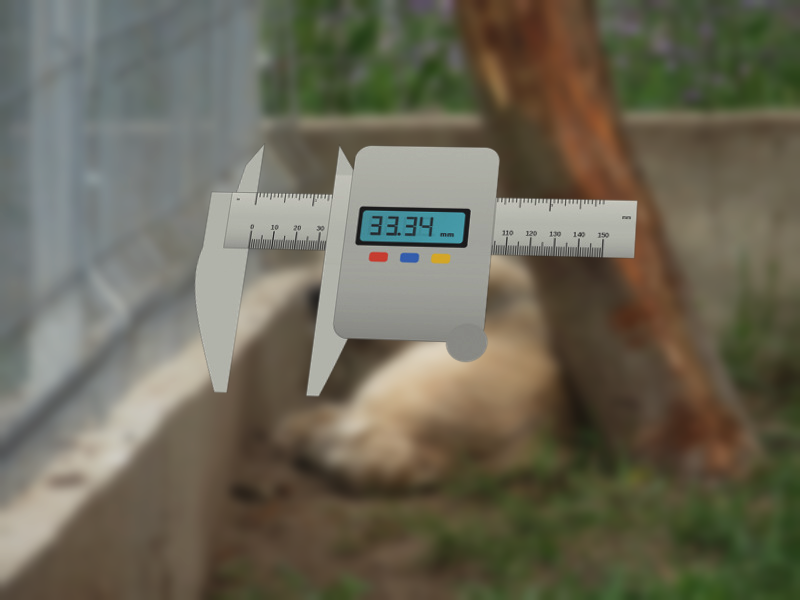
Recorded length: 33.34 mm
